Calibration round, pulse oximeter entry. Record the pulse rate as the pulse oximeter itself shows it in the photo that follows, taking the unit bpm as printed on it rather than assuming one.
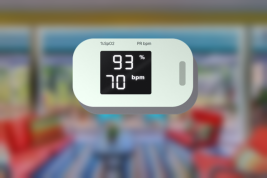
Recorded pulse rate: 70 bpm
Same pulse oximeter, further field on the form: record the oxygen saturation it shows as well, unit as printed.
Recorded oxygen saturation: 93 %
